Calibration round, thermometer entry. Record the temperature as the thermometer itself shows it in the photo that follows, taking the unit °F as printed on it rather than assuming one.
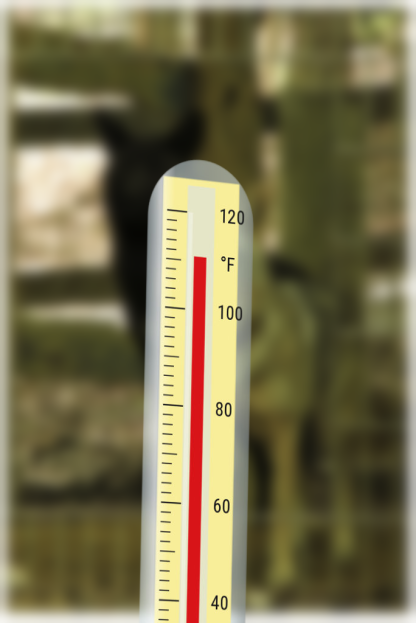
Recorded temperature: 111 °F
